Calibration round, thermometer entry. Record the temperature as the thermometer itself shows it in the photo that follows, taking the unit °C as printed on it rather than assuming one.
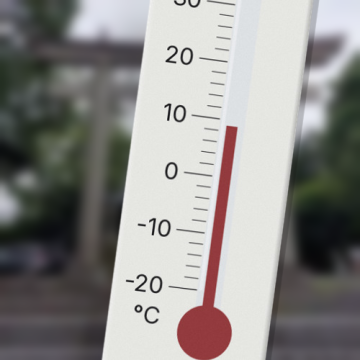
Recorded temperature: 9 °C
